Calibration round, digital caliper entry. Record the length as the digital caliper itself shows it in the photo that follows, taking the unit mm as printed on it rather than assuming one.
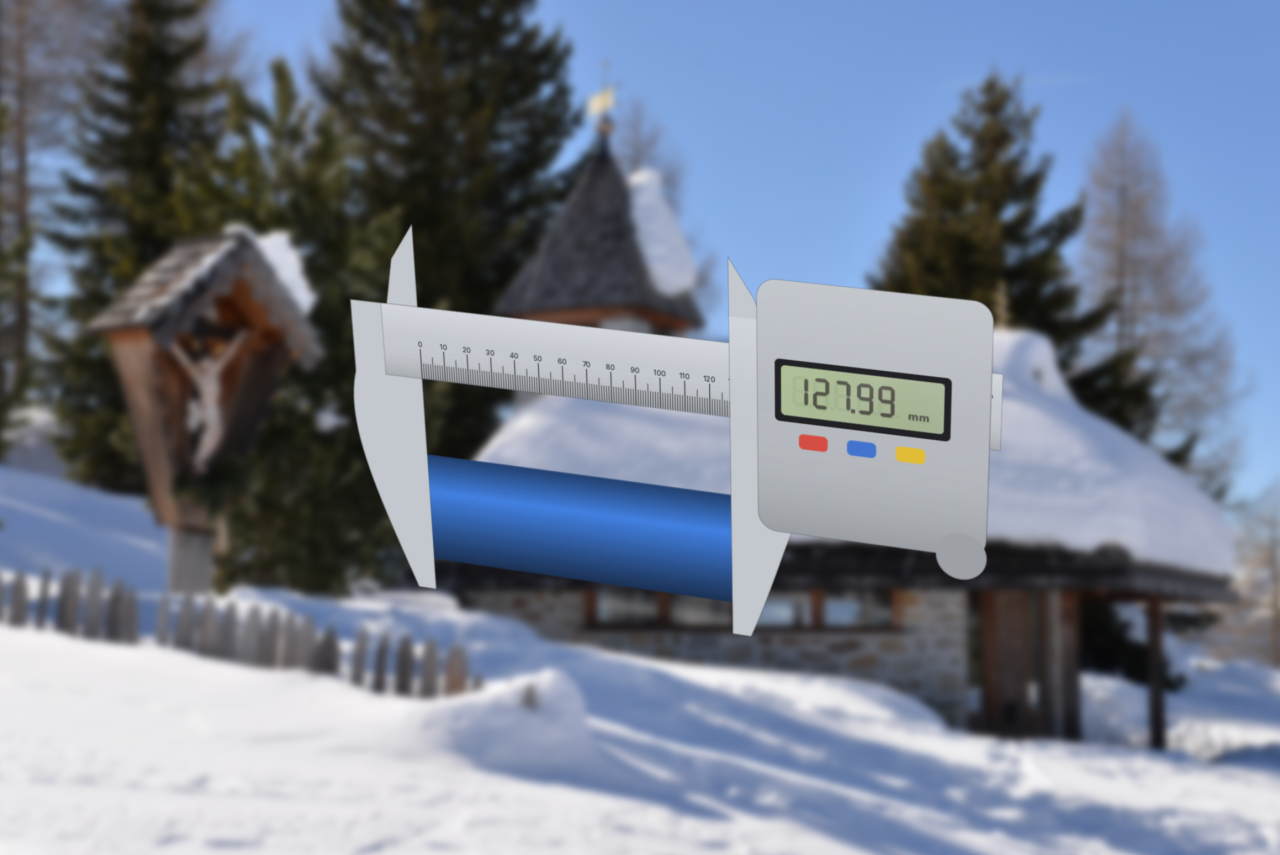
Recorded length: 127.99 mm
